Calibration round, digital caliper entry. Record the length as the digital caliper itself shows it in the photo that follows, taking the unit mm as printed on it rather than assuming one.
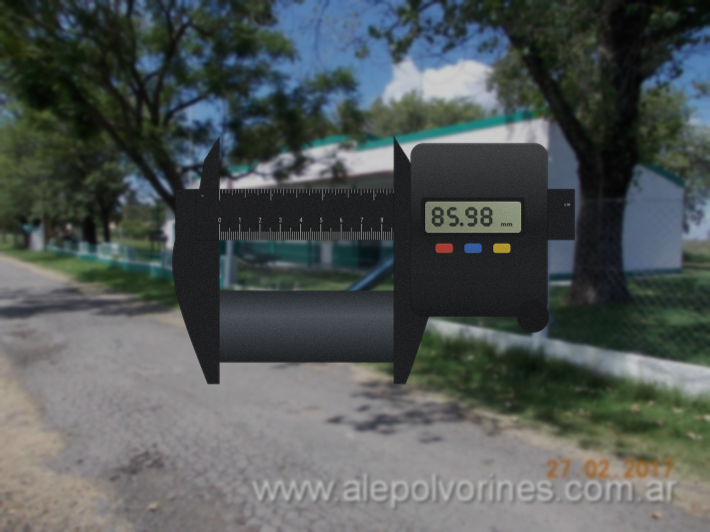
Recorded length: 85.98 mm
